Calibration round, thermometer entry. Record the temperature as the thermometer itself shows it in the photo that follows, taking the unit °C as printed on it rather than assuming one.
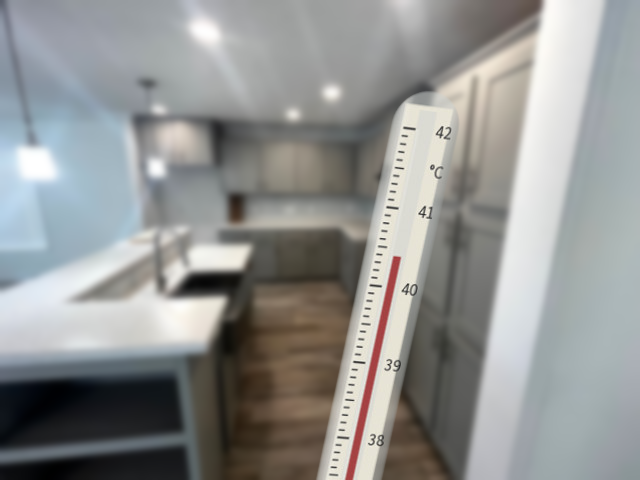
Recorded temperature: 40.4 °C
